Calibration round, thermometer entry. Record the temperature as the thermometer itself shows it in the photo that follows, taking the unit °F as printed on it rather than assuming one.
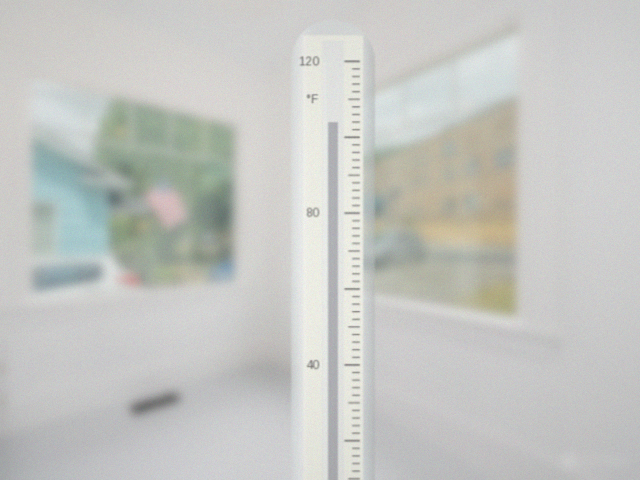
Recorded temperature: 104 °F
